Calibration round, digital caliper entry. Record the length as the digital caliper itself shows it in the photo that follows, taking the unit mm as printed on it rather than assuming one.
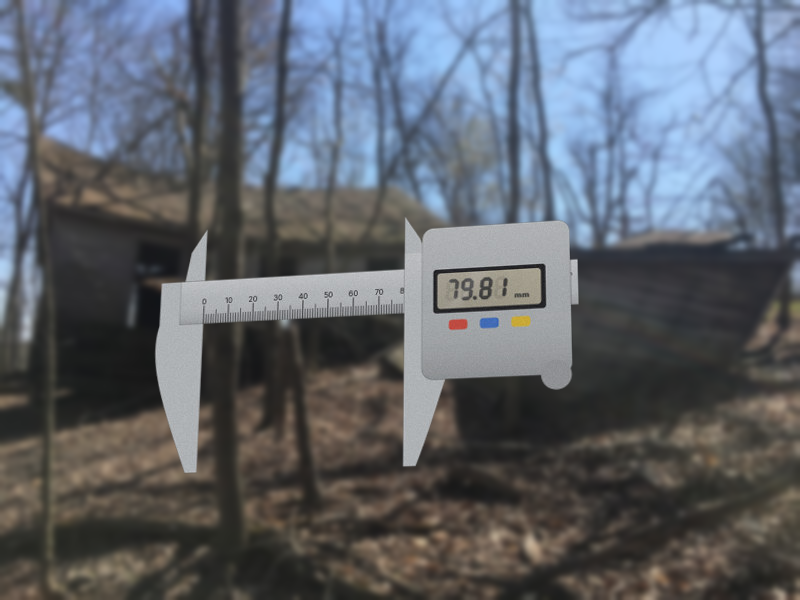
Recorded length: 79.81 mm
